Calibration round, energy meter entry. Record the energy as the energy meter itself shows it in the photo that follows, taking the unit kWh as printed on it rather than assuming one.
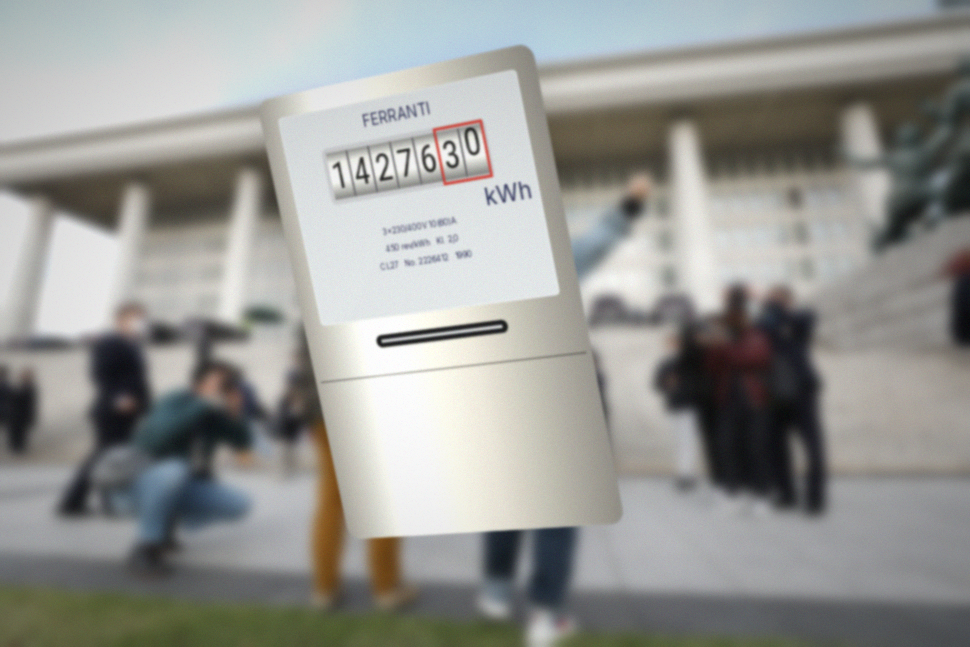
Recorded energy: 14276.30 kWh
